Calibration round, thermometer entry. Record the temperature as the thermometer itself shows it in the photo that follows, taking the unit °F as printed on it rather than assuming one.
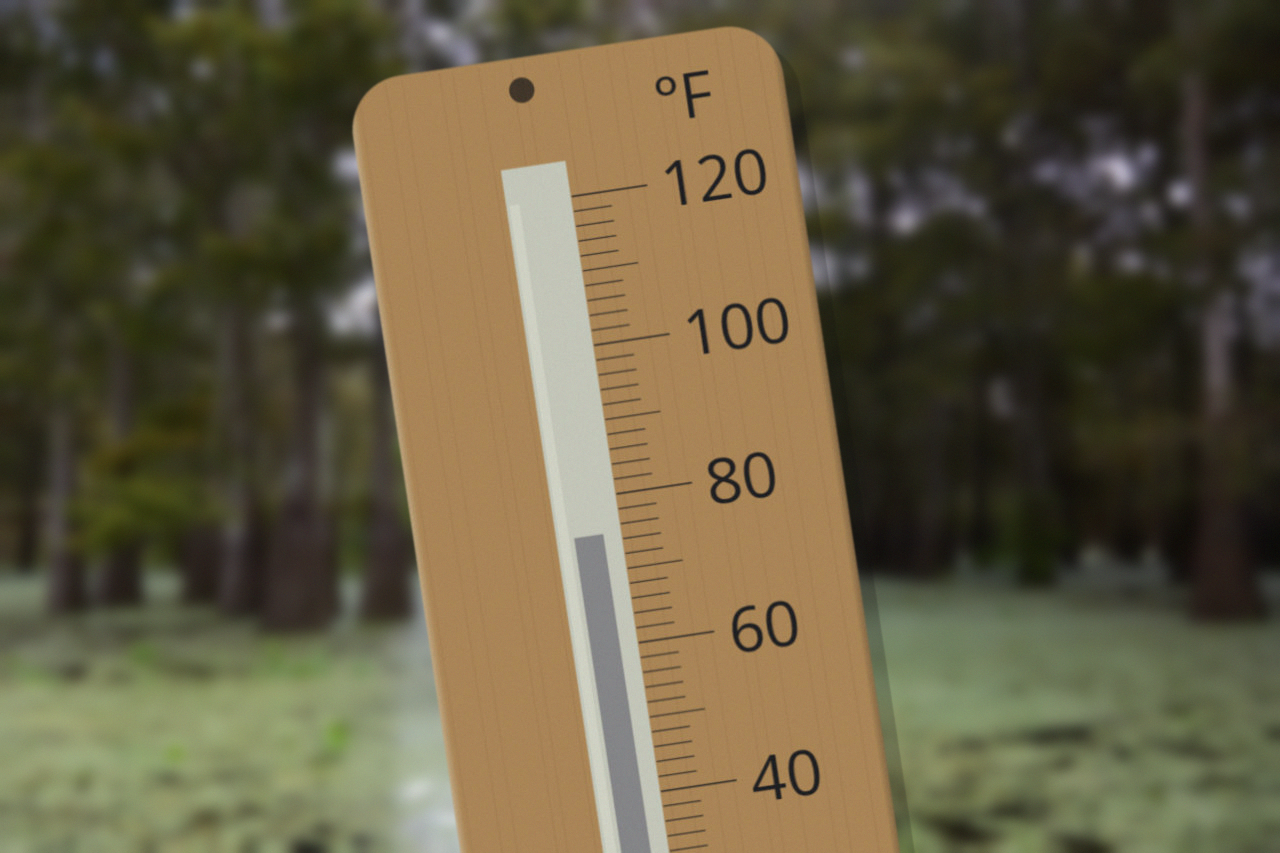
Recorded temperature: 75 °F
